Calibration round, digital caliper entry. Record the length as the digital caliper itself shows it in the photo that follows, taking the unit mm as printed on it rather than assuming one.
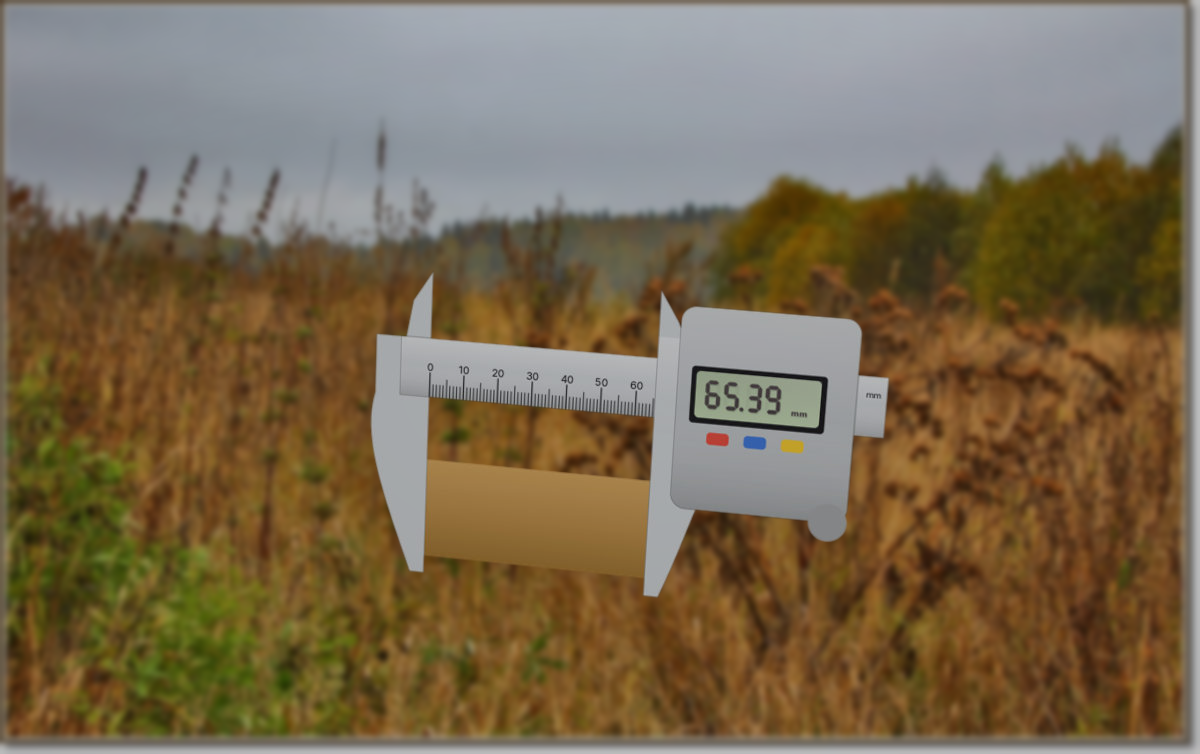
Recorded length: 65.39 mm
